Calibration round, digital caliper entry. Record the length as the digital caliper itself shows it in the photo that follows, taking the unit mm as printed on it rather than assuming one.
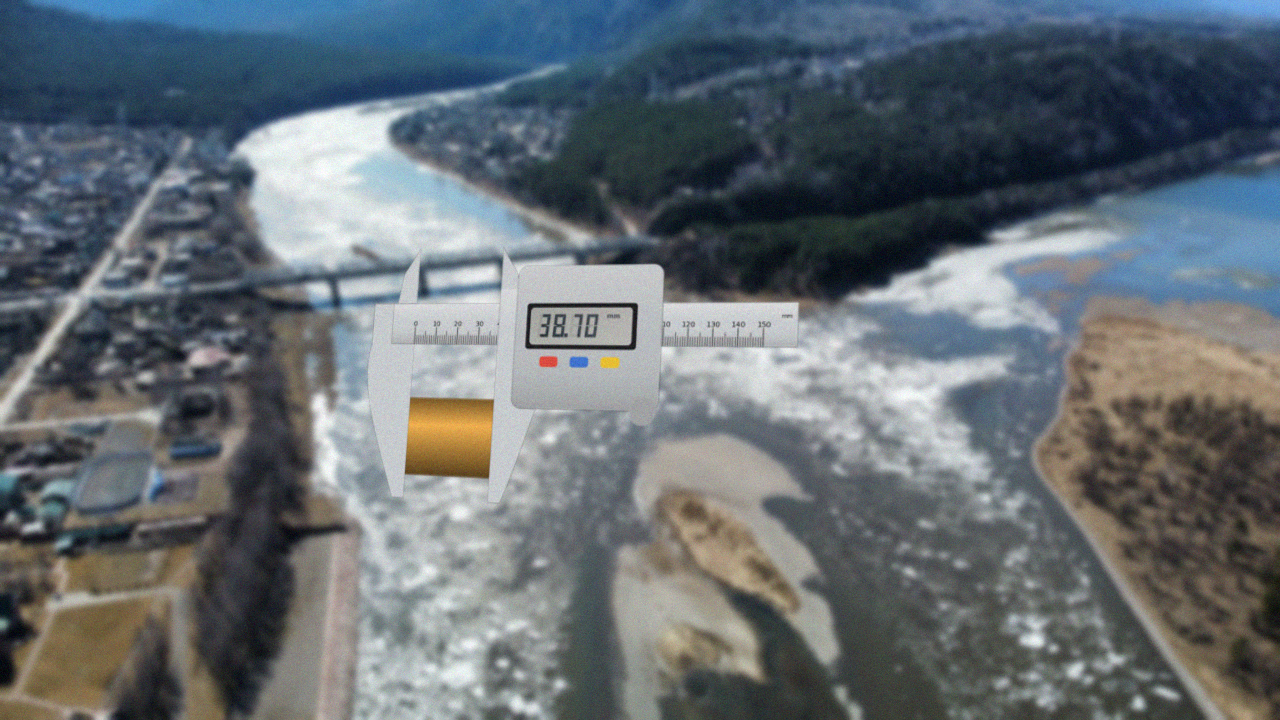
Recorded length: 38.70 mm
